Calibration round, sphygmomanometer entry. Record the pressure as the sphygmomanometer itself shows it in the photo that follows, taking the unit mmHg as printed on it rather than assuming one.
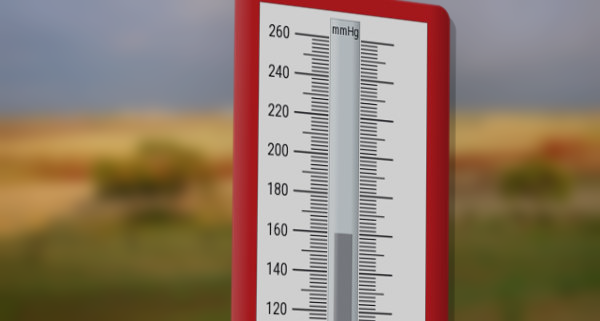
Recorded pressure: 160 mmHg
